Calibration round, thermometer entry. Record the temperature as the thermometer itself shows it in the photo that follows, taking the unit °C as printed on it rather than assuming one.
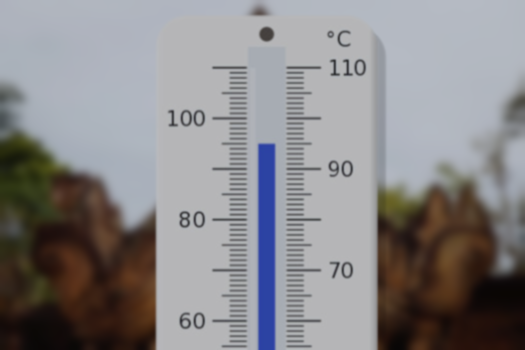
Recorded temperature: 95 °C
